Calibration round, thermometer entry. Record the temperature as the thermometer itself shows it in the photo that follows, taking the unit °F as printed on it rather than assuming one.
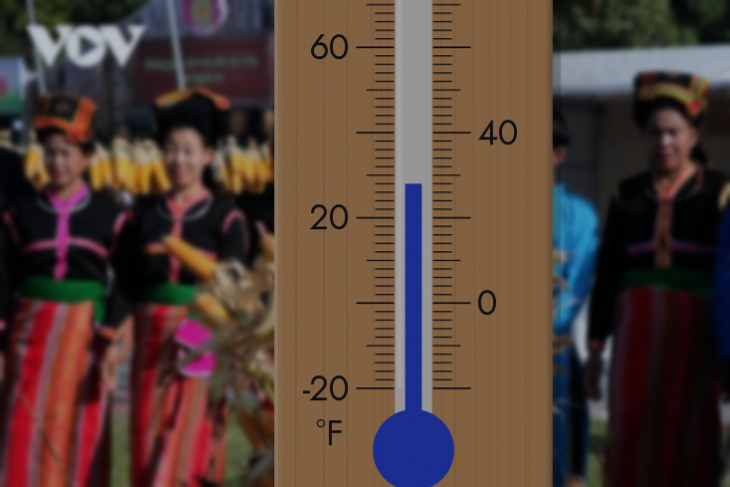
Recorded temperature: 28 °F
